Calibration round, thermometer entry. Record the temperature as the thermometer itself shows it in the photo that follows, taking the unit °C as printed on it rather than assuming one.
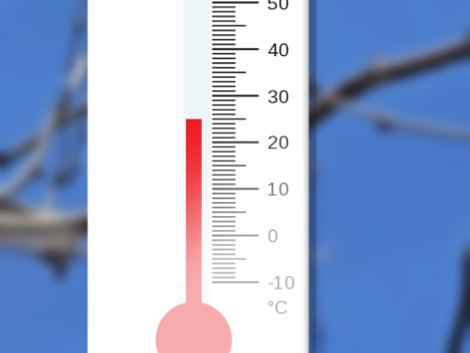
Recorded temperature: 25 °C
